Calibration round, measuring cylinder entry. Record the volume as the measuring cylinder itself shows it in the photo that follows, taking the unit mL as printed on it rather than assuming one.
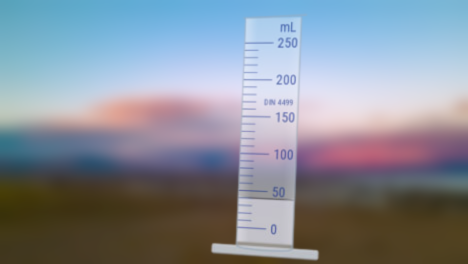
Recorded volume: 40 mL
